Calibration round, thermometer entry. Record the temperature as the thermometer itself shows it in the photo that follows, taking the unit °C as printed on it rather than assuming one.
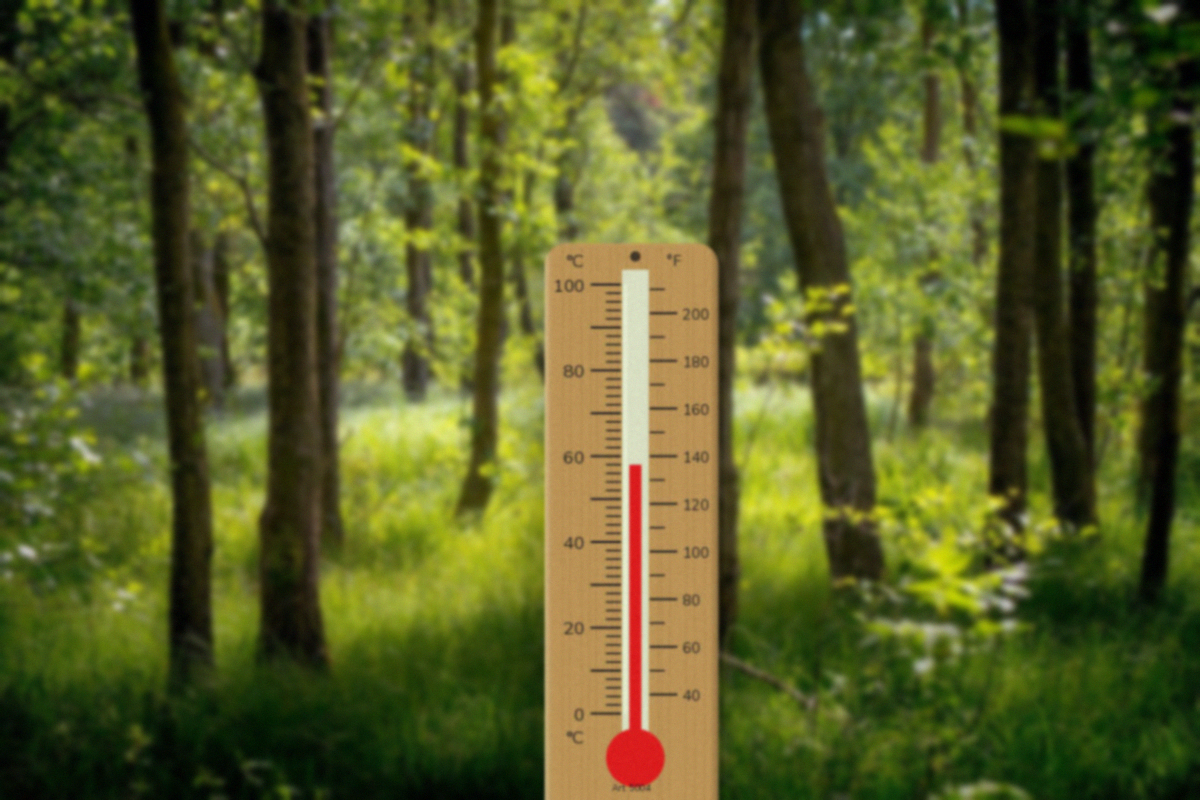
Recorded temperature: 58 °C
